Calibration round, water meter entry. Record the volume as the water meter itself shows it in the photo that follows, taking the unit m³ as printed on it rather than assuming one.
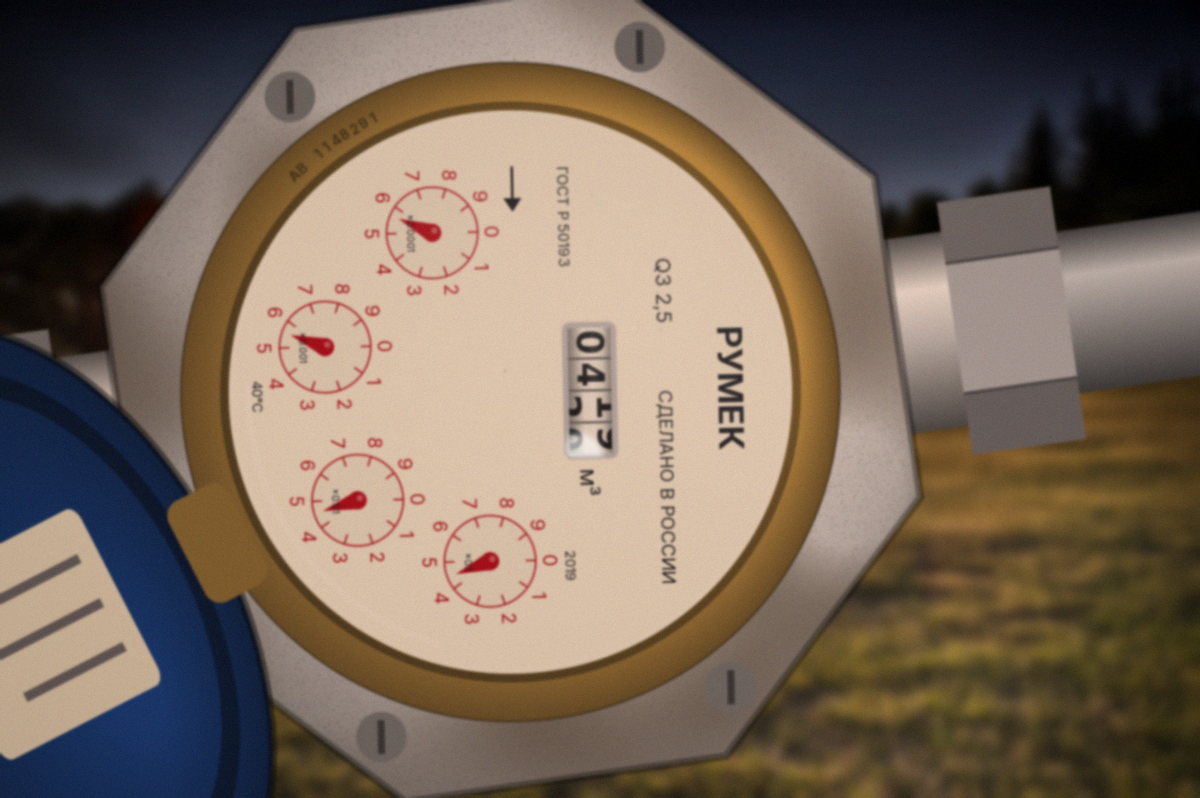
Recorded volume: 419.4455 m³
